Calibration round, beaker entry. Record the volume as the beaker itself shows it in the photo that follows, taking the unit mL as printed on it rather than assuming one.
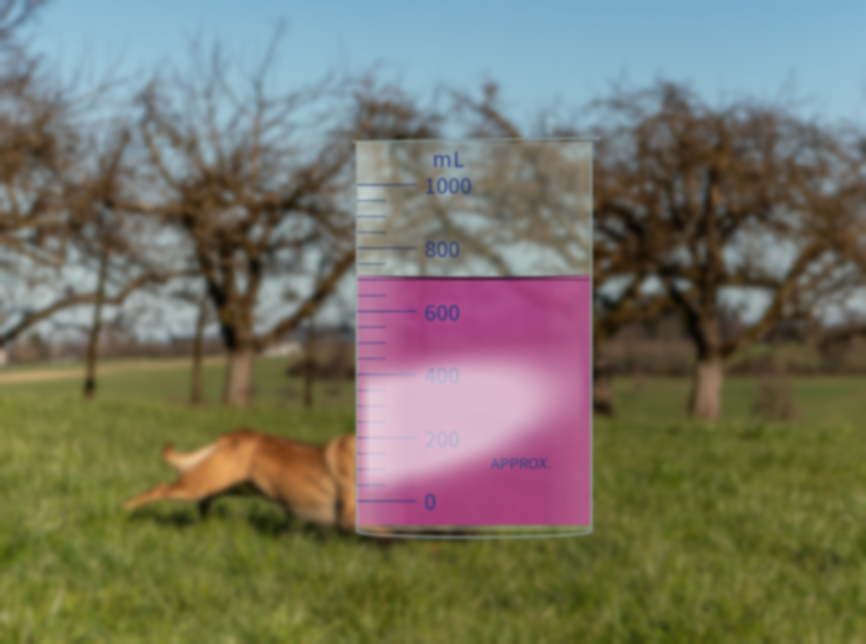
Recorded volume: 700 mL
